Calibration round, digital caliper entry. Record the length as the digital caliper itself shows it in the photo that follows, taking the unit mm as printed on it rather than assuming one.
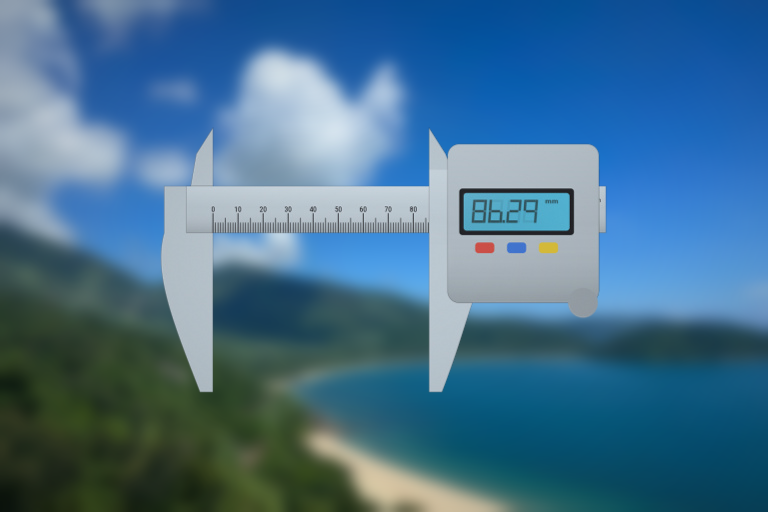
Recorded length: 86.29 mm
